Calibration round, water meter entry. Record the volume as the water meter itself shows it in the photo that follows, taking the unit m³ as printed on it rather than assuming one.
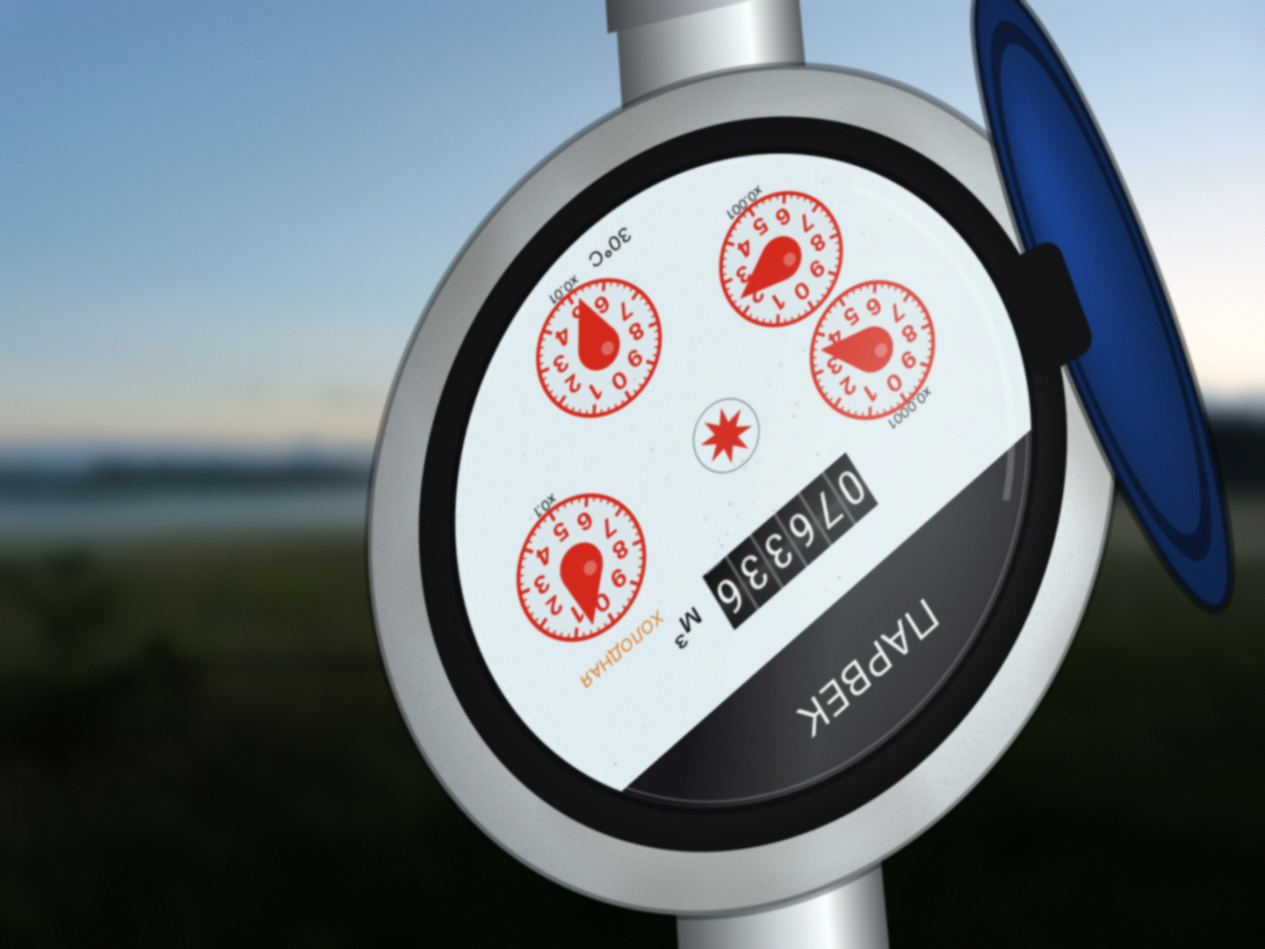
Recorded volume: 76336.0523 m³
